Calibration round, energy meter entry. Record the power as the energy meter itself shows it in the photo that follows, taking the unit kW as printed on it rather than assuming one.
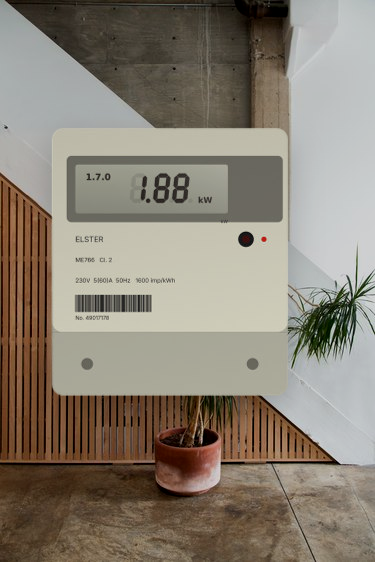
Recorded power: 1.88 kW
